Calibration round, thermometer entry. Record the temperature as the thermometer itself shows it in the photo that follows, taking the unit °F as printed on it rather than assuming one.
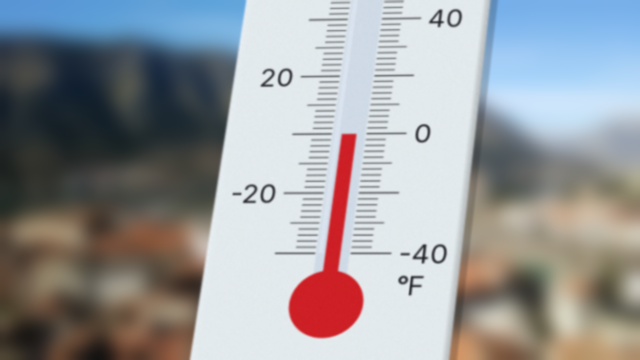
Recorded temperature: 0 °F
